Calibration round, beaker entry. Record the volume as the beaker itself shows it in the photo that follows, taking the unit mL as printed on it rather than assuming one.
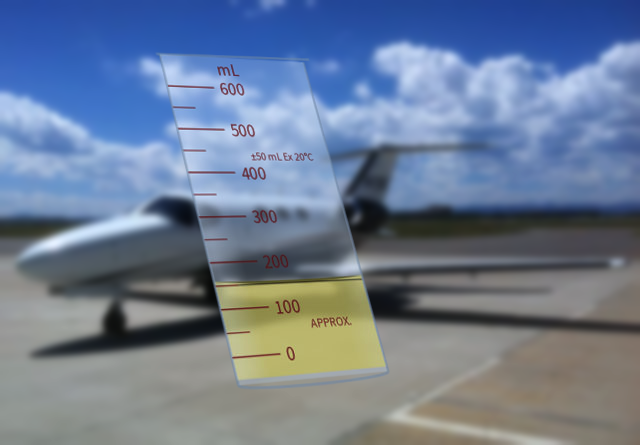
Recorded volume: 150 mL
